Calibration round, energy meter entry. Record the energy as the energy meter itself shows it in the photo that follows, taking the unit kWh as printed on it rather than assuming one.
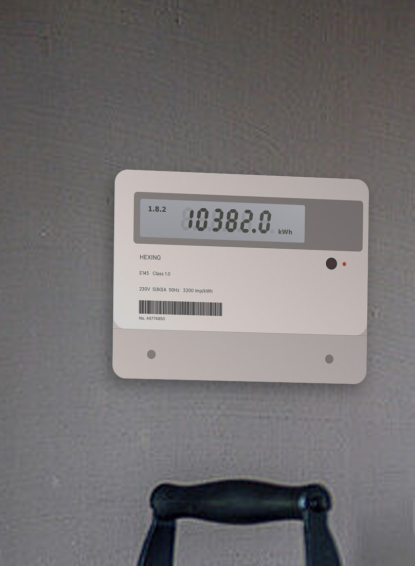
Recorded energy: 10382.0 kWh
